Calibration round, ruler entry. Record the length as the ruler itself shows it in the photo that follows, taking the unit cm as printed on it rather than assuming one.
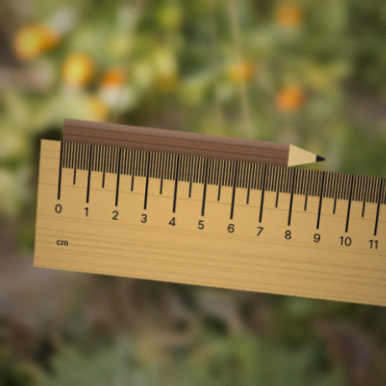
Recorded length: 9 cm
